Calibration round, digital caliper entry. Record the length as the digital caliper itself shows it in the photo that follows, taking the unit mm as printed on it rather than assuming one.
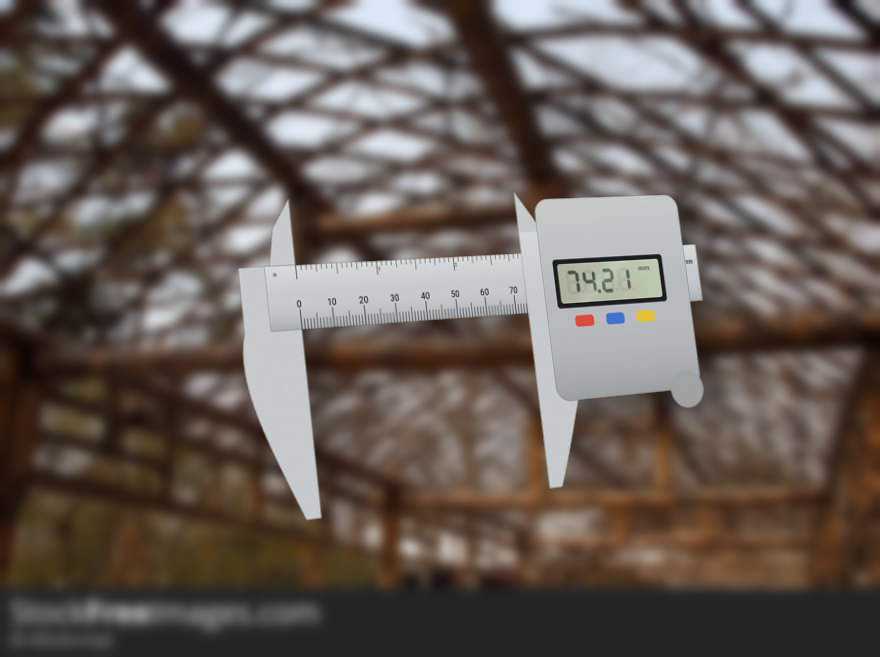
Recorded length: 74.21 mm
